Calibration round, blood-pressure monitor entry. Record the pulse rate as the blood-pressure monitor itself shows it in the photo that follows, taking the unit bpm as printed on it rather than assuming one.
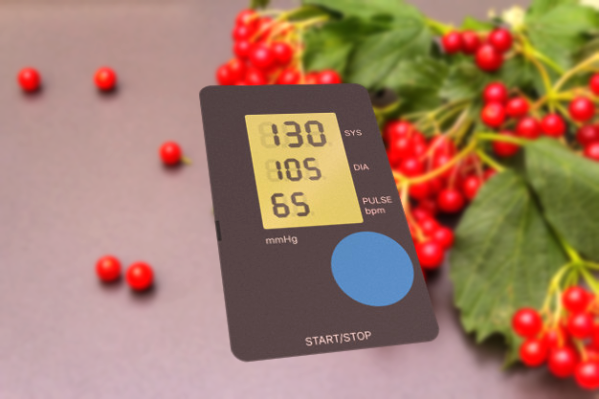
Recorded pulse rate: 65 bpm
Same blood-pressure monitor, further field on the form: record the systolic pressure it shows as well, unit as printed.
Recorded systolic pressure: 130 mmHg
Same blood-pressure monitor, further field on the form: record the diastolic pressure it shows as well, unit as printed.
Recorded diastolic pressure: 105 mmHg
